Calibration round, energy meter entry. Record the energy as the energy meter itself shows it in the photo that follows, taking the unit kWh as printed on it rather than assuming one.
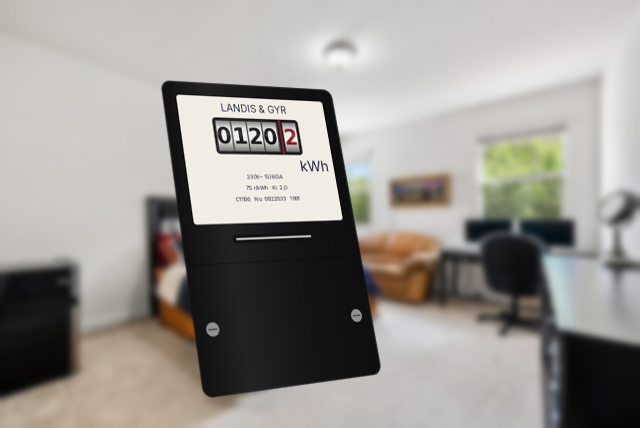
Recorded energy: 120.2 kWh
